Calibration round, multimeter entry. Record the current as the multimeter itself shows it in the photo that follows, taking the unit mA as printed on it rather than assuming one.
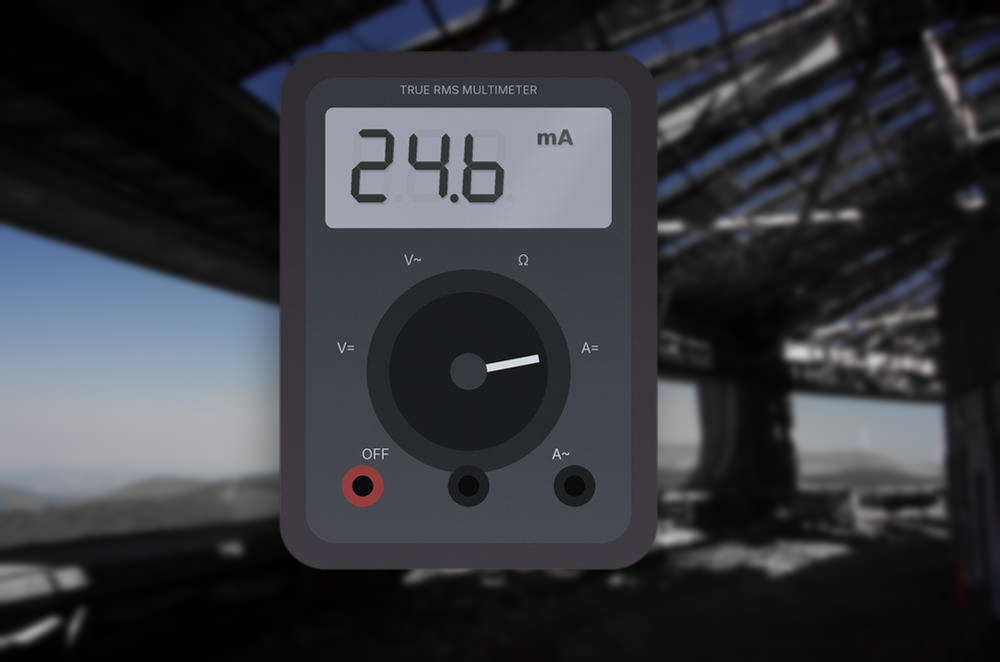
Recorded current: 24.6 mA
